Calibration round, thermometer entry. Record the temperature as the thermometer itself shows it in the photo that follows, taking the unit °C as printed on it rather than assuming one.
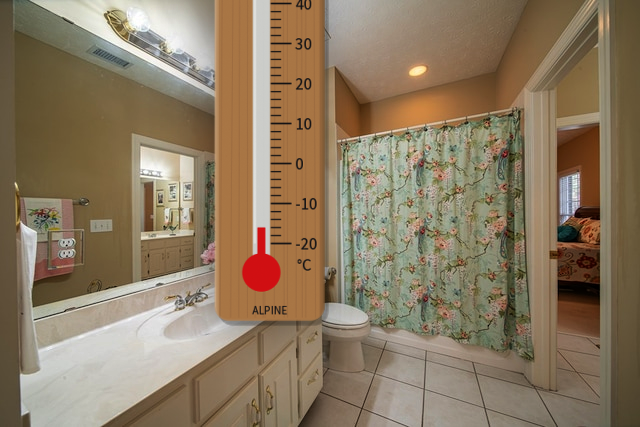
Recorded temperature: -16 °C
